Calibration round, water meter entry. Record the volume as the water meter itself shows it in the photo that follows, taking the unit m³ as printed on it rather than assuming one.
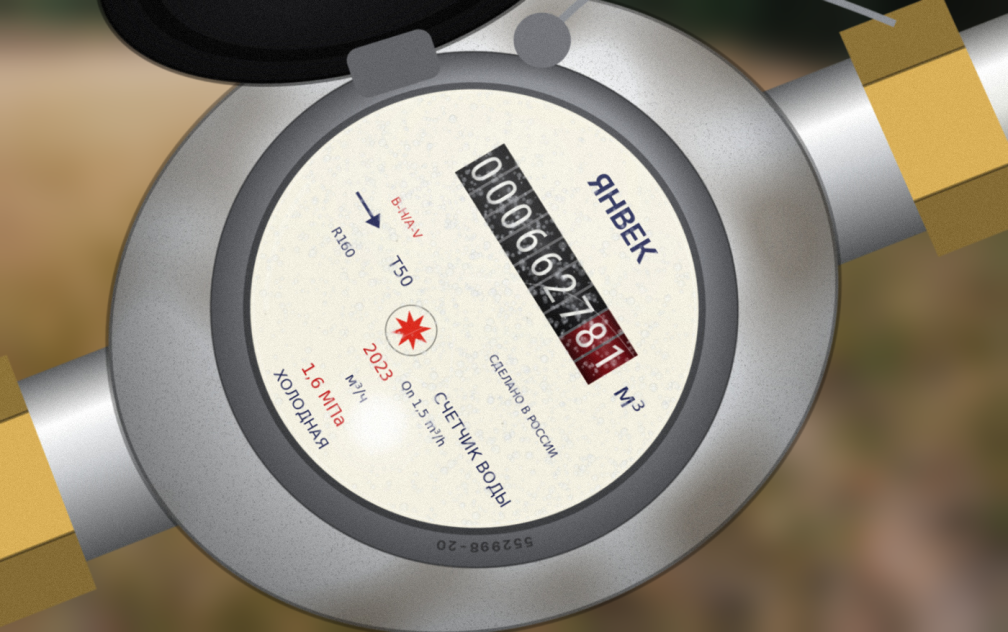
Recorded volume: 6627.81 m³
